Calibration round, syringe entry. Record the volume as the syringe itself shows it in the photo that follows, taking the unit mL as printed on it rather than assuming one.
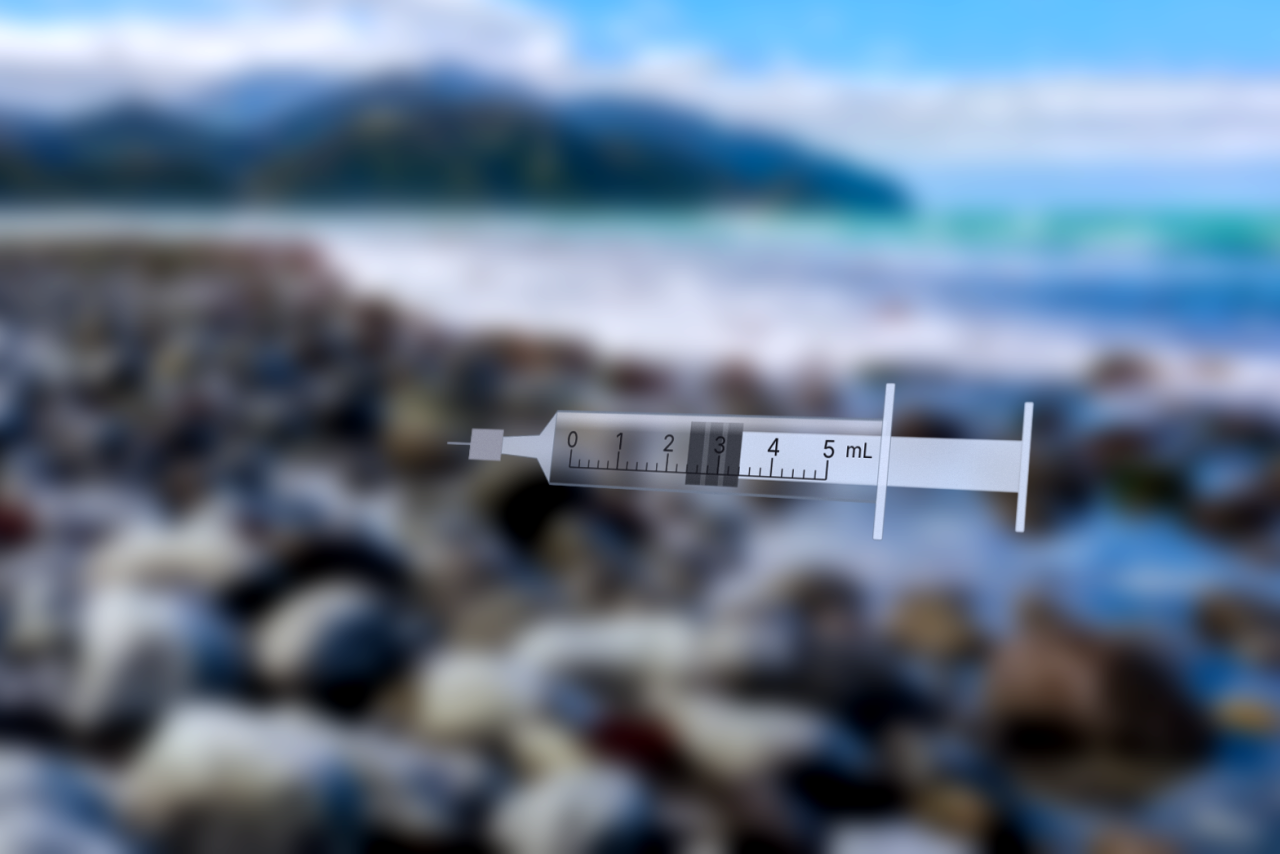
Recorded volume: 2.4 mL
